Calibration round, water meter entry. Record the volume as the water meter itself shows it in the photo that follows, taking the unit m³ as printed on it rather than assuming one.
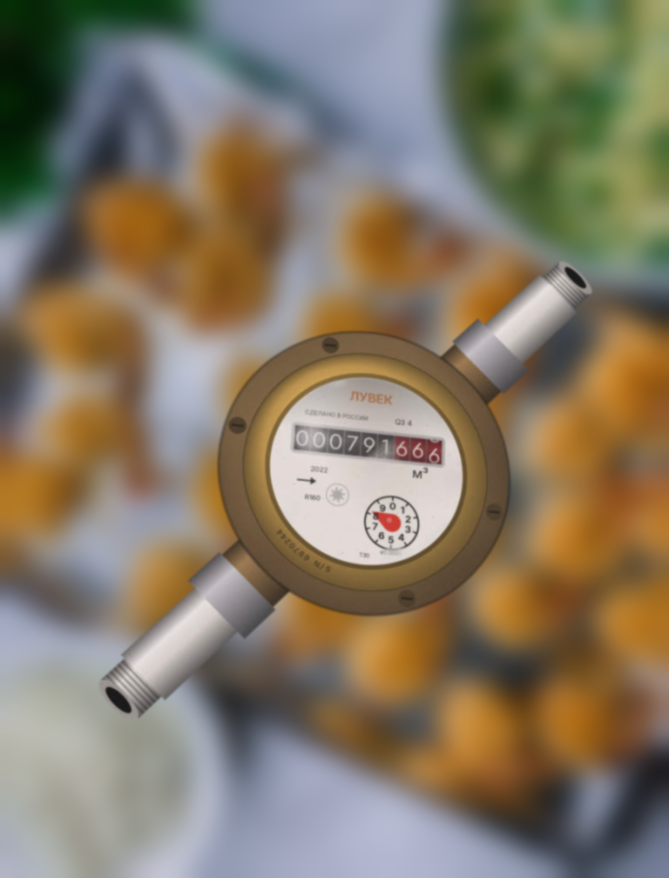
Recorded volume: 791.6658 m³
